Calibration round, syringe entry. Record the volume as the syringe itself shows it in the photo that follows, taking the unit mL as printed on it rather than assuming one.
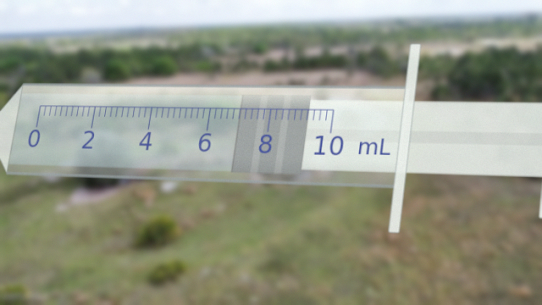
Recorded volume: 7 mL
